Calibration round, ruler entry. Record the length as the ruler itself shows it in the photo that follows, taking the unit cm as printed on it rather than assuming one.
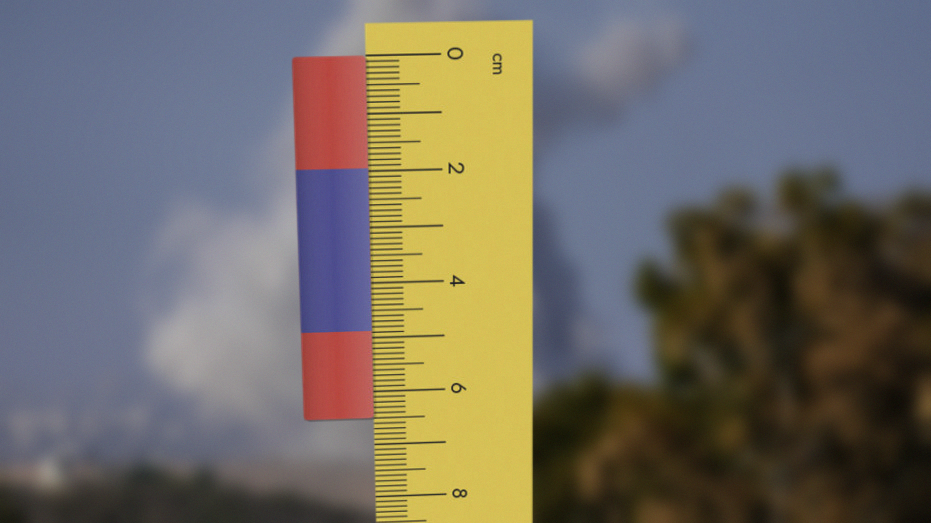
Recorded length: 6.5 cm
